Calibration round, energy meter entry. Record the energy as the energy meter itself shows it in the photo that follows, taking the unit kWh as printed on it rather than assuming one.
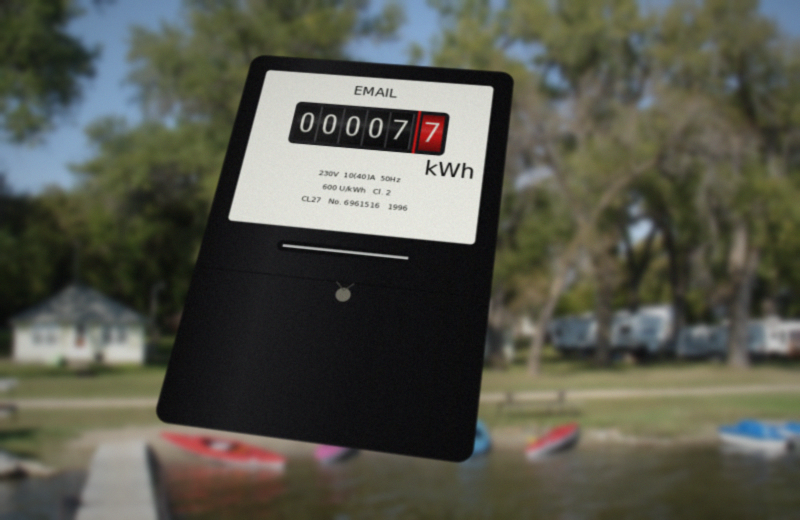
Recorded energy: 7.7 kWh
